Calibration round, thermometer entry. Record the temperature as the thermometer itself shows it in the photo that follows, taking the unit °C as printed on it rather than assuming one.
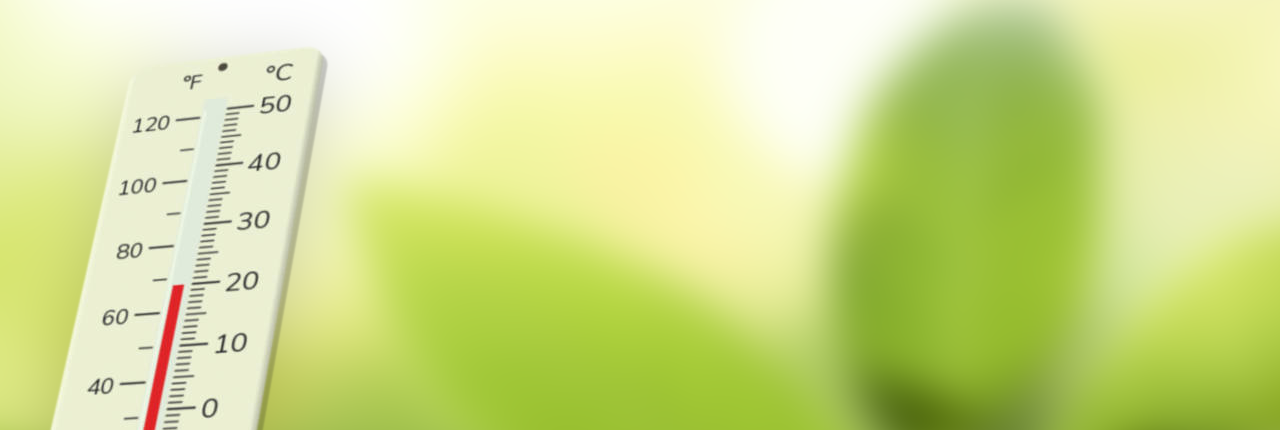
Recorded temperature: 20 °C
